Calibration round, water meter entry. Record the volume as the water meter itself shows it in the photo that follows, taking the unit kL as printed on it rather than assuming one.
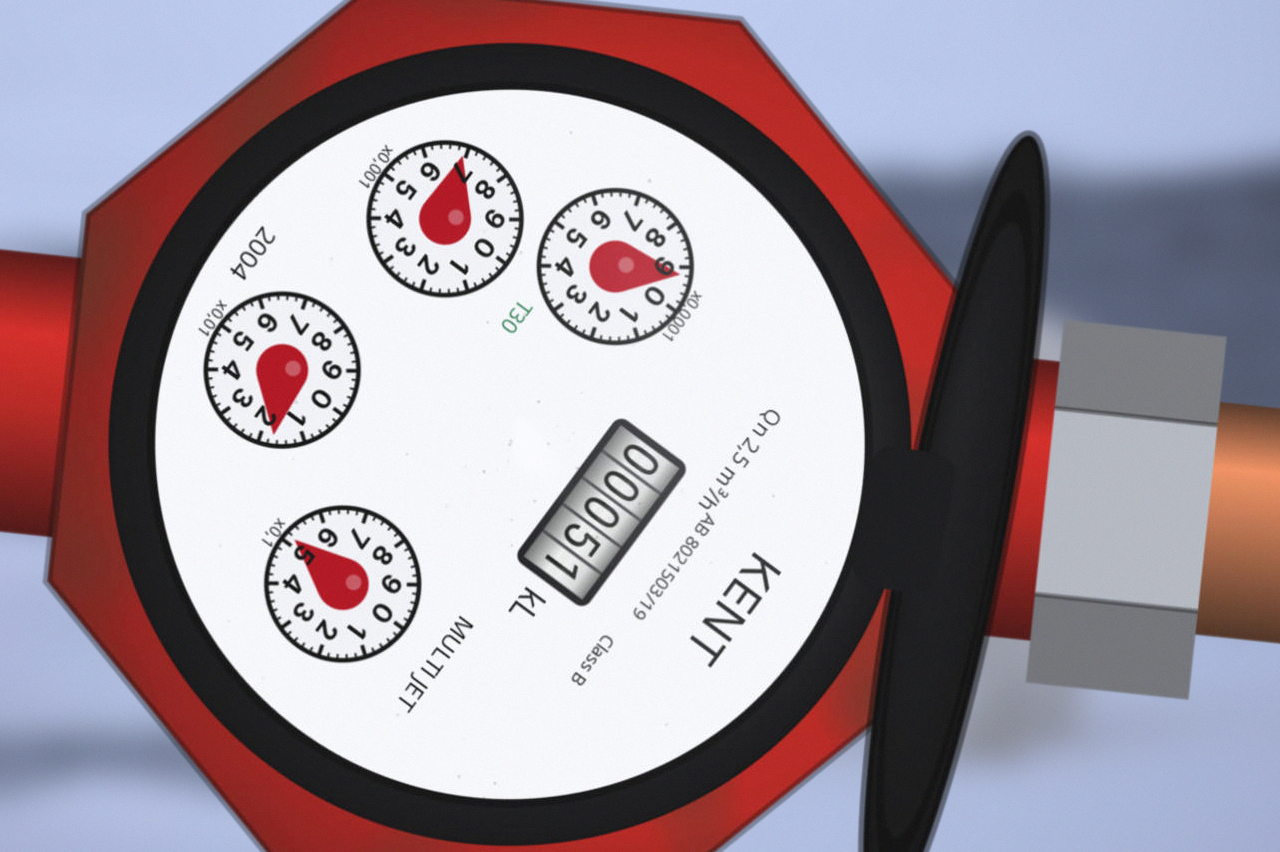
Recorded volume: 51.5169 kL
